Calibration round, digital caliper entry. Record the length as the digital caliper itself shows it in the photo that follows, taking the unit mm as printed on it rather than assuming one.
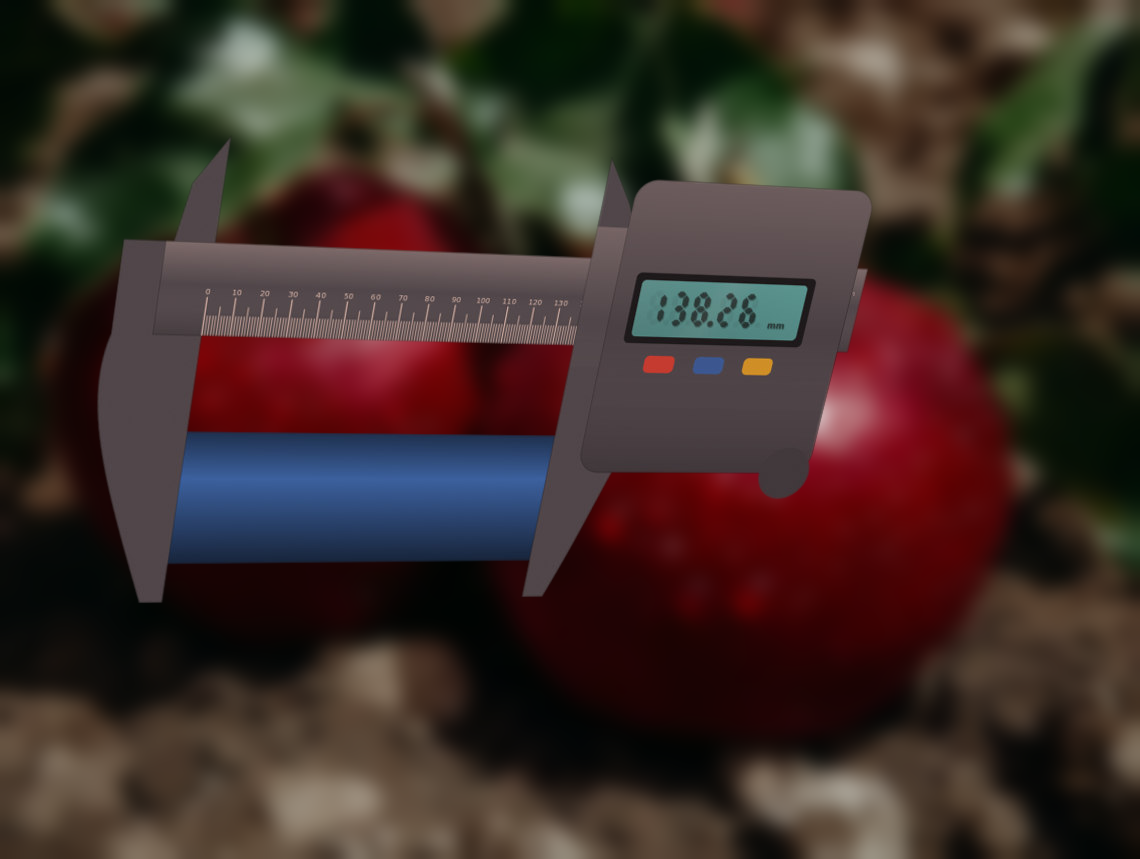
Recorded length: 138.26 mm
